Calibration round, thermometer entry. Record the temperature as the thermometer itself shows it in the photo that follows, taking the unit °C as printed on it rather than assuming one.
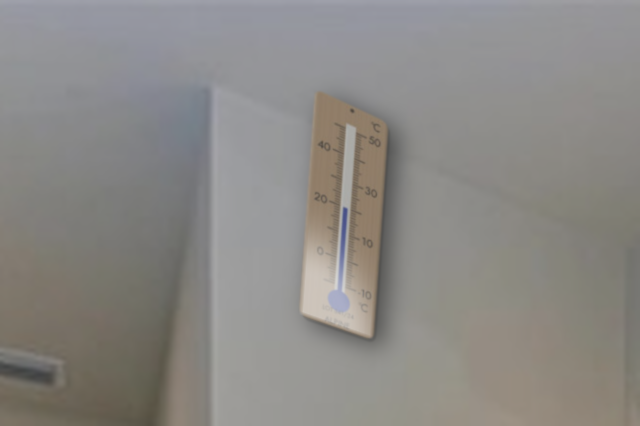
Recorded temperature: 20 °C
